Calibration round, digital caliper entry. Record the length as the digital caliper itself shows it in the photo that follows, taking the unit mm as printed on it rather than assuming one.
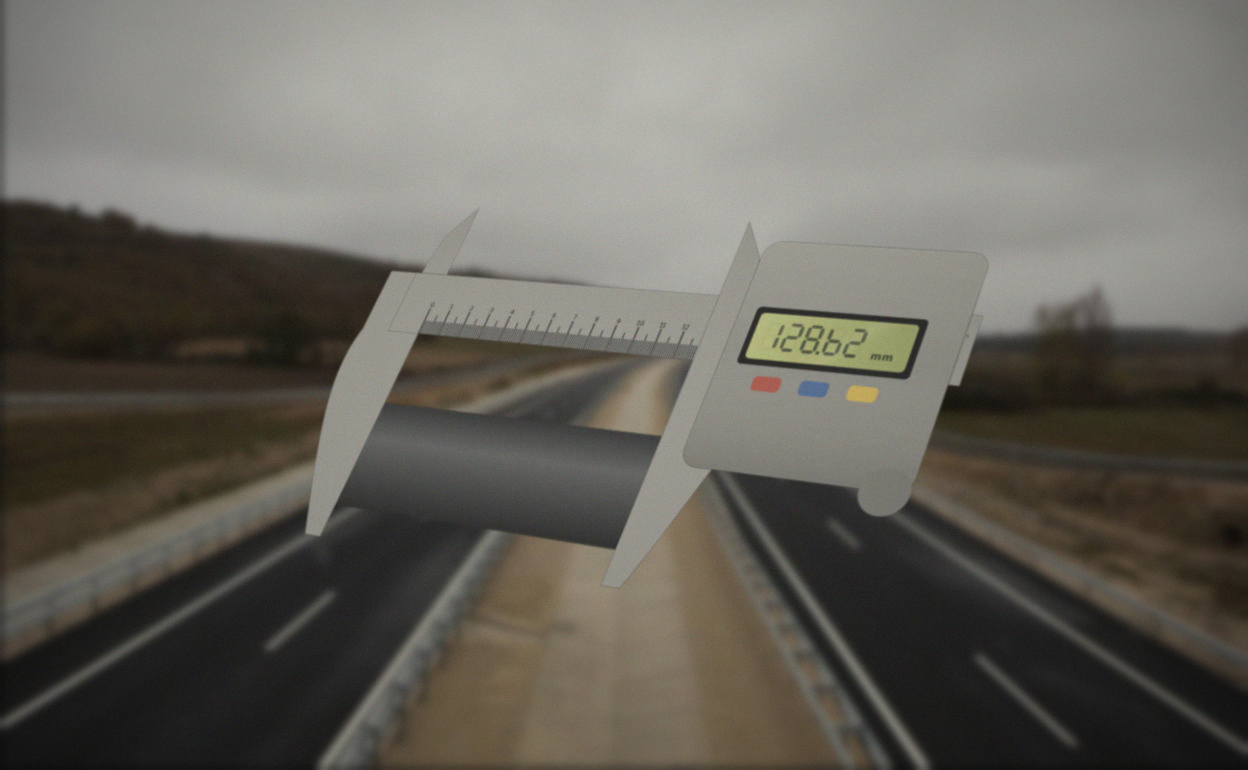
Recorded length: 128.62 mm
